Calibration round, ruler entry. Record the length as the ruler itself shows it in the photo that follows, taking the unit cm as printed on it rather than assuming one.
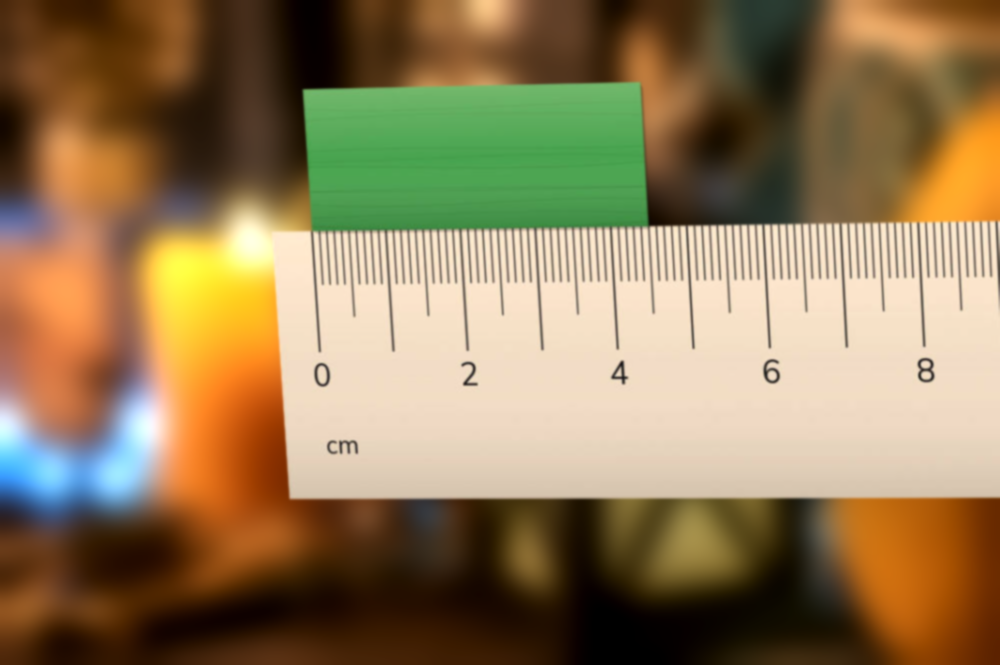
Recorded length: 4.5 cm
